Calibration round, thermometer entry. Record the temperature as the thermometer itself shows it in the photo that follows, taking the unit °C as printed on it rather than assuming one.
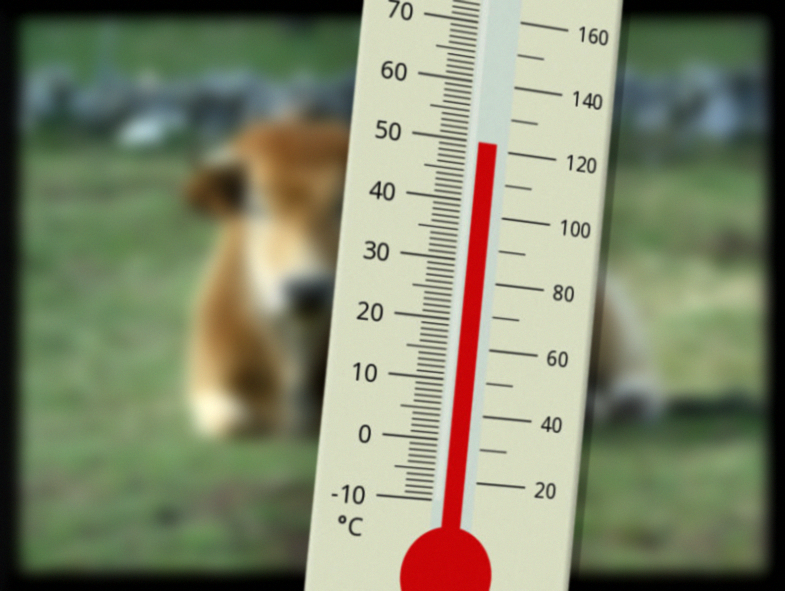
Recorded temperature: 50 °C
